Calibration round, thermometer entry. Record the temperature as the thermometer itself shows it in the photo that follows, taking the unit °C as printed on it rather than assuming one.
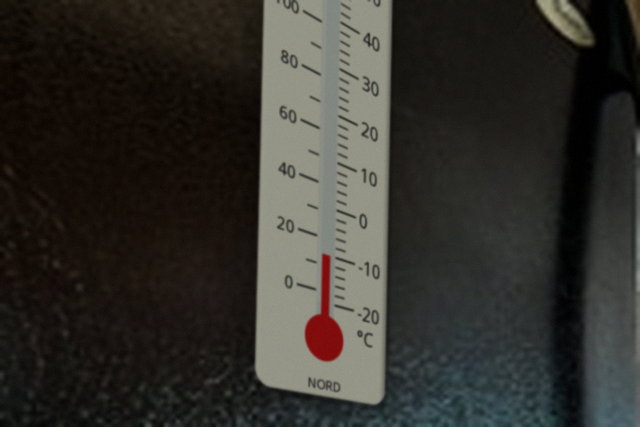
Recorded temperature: -10 °C
